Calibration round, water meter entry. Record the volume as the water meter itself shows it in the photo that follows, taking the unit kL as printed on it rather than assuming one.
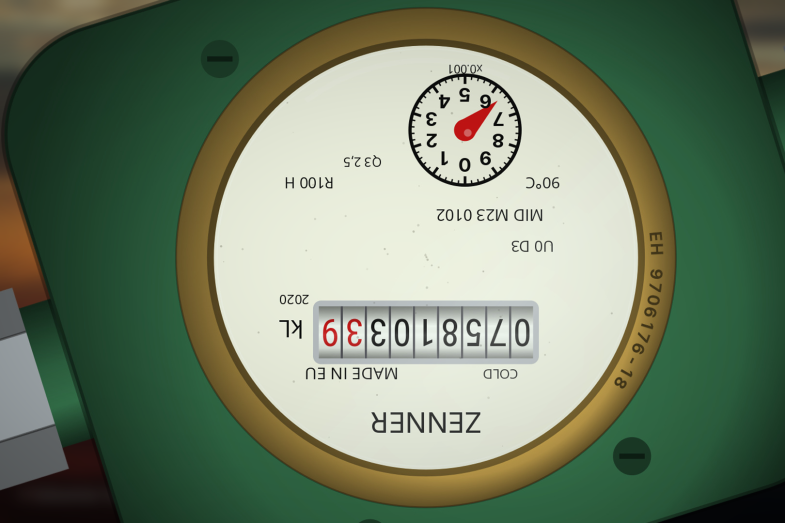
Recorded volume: 758103.396 kL
